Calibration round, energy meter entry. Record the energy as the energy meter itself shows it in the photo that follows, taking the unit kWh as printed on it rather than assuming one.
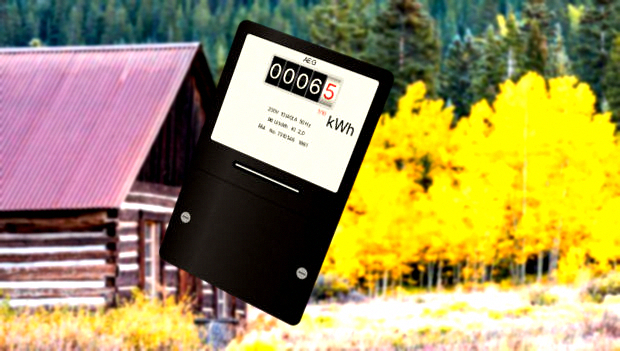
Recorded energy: 6.5 kWh
